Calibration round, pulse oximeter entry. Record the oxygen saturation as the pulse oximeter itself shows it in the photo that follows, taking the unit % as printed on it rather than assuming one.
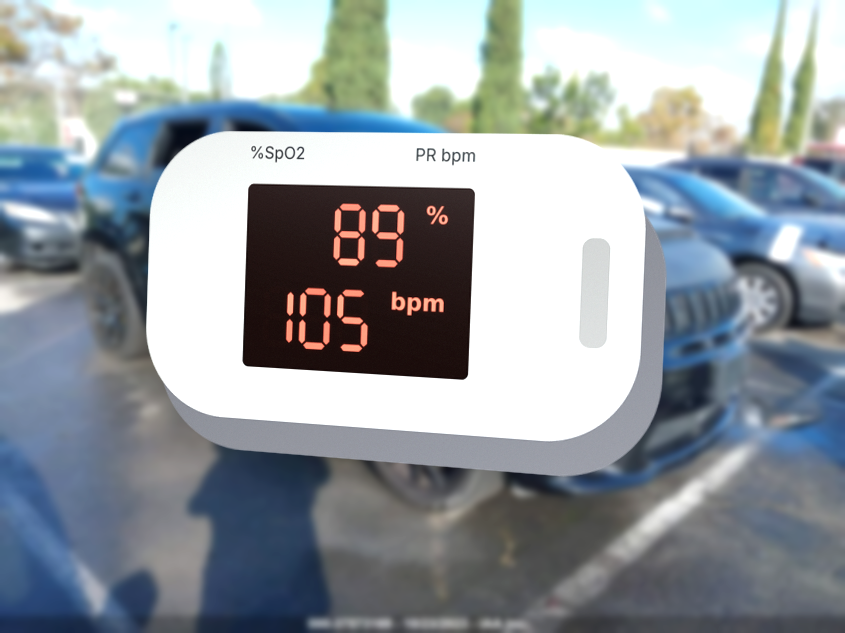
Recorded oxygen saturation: 89 %
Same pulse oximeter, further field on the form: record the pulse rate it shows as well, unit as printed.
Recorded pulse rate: 105 bpm
